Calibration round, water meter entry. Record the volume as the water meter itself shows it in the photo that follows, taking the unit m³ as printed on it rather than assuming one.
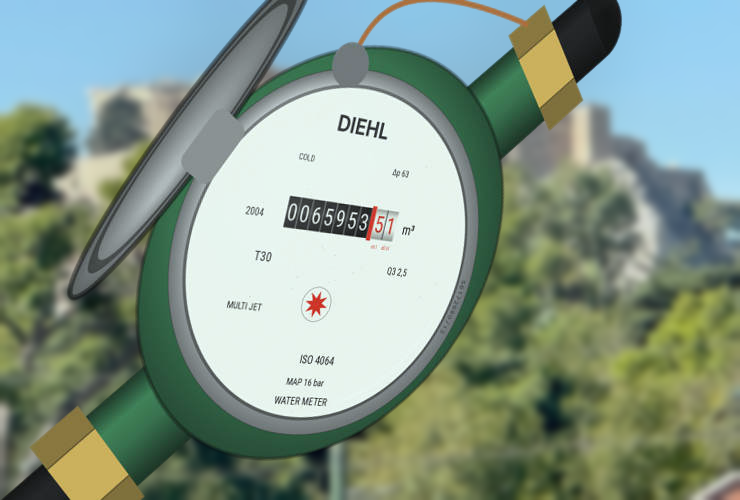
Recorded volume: 65953.51 m³
